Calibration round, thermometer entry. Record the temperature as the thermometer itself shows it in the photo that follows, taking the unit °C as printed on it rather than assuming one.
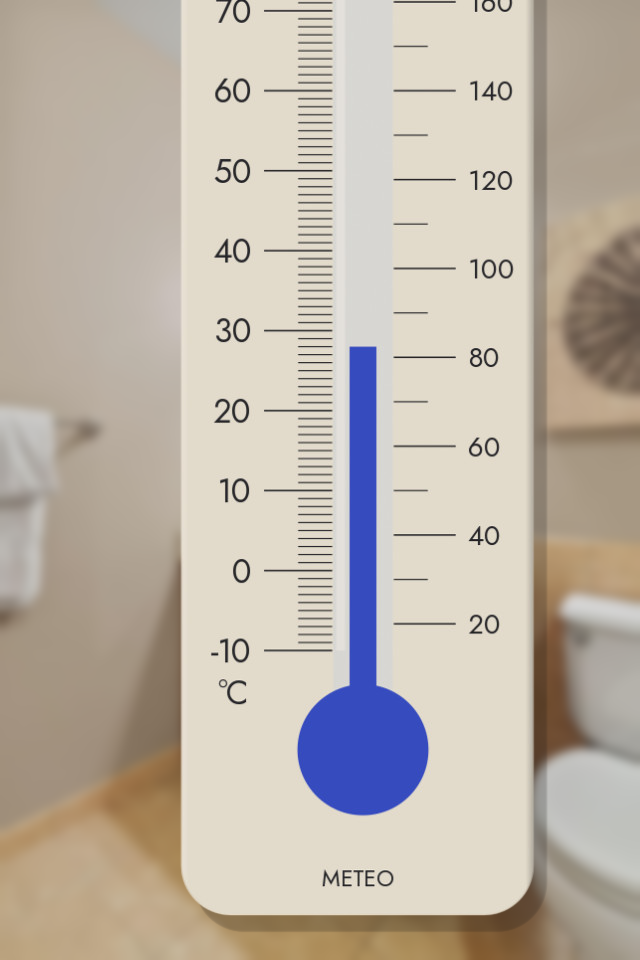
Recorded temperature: 28 °C
